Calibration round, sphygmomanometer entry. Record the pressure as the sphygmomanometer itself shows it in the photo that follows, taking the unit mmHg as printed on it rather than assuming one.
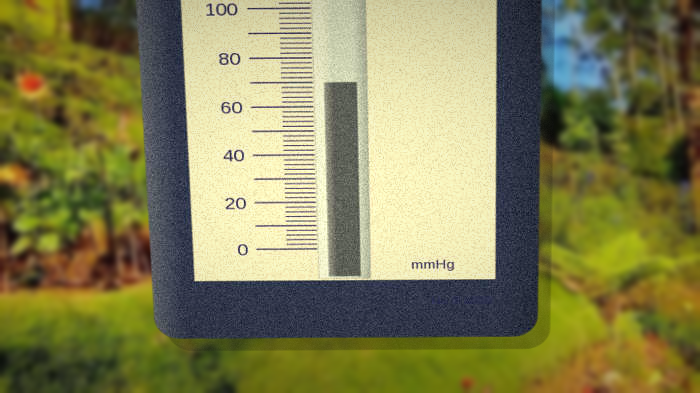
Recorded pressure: 70 mmHg
